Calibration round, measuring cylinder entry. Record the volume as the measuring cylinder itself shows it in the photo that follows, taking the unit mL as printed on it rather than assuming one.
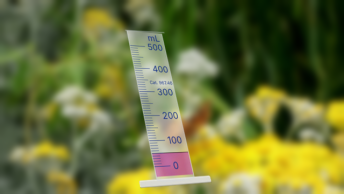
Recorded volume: 50 mL
